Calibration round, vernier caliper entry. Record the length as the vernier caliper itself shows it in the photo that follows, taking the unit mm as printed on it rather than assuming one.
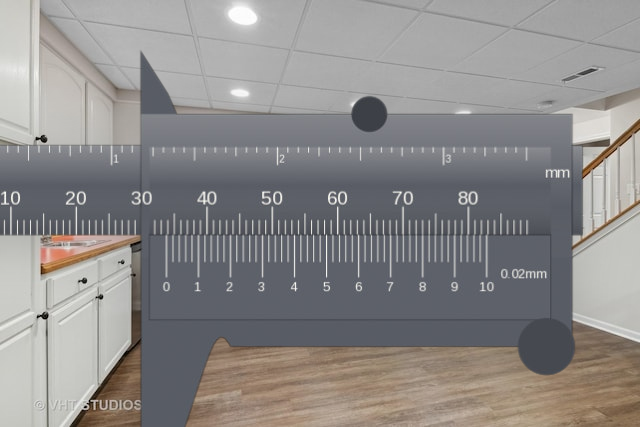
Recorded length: 33.8 mm
